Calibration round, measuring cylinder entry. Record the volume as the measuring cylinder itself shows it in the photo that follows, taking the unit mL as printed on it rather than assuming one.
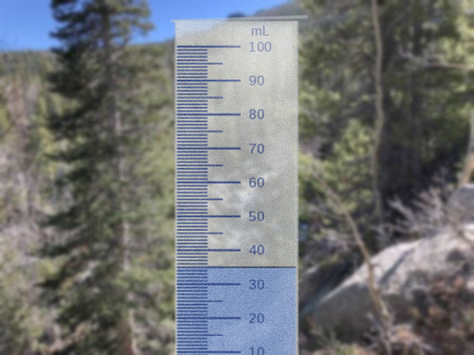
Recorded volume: 35 mL
